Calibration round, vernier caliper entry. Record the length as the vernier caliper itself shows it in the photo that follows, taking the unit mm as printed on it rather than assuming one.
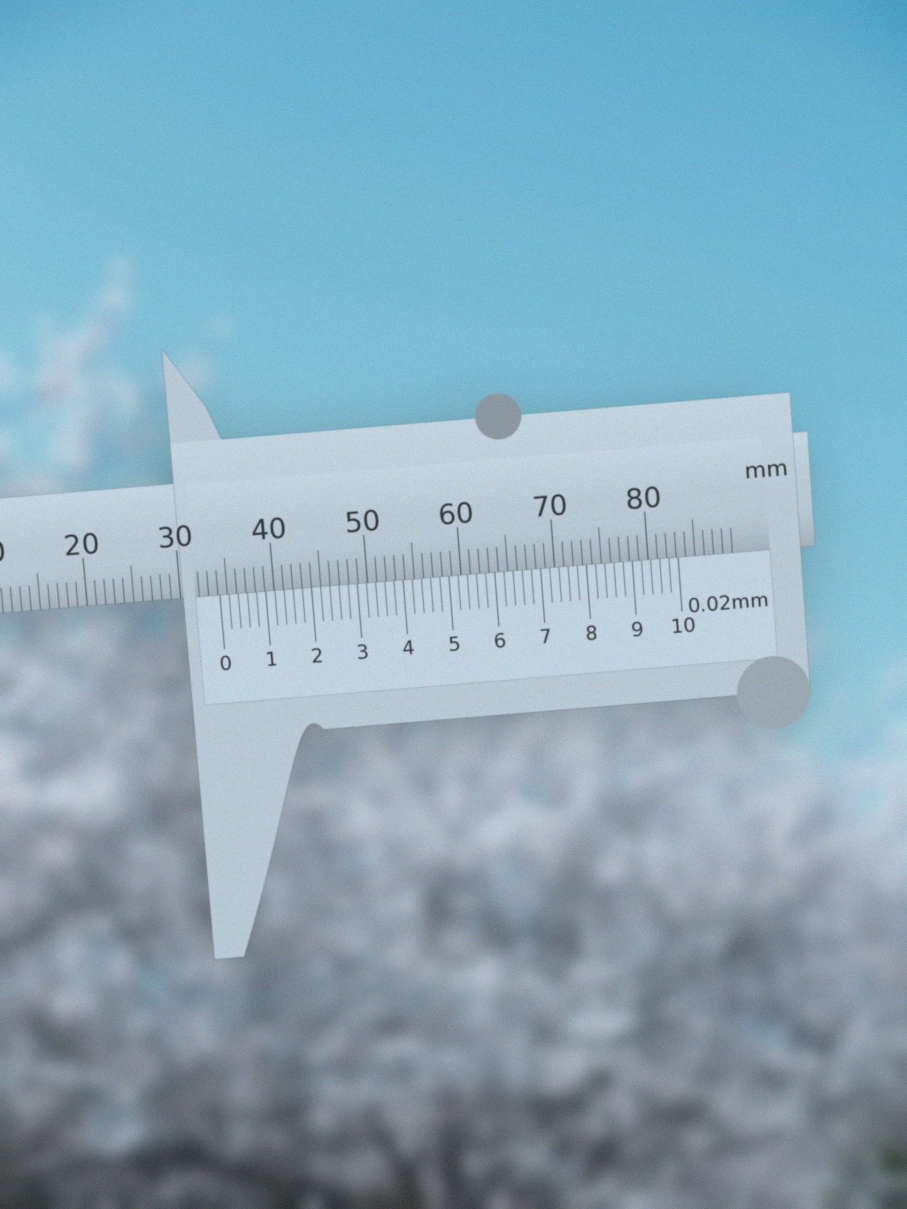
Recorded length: 34.2 mm
